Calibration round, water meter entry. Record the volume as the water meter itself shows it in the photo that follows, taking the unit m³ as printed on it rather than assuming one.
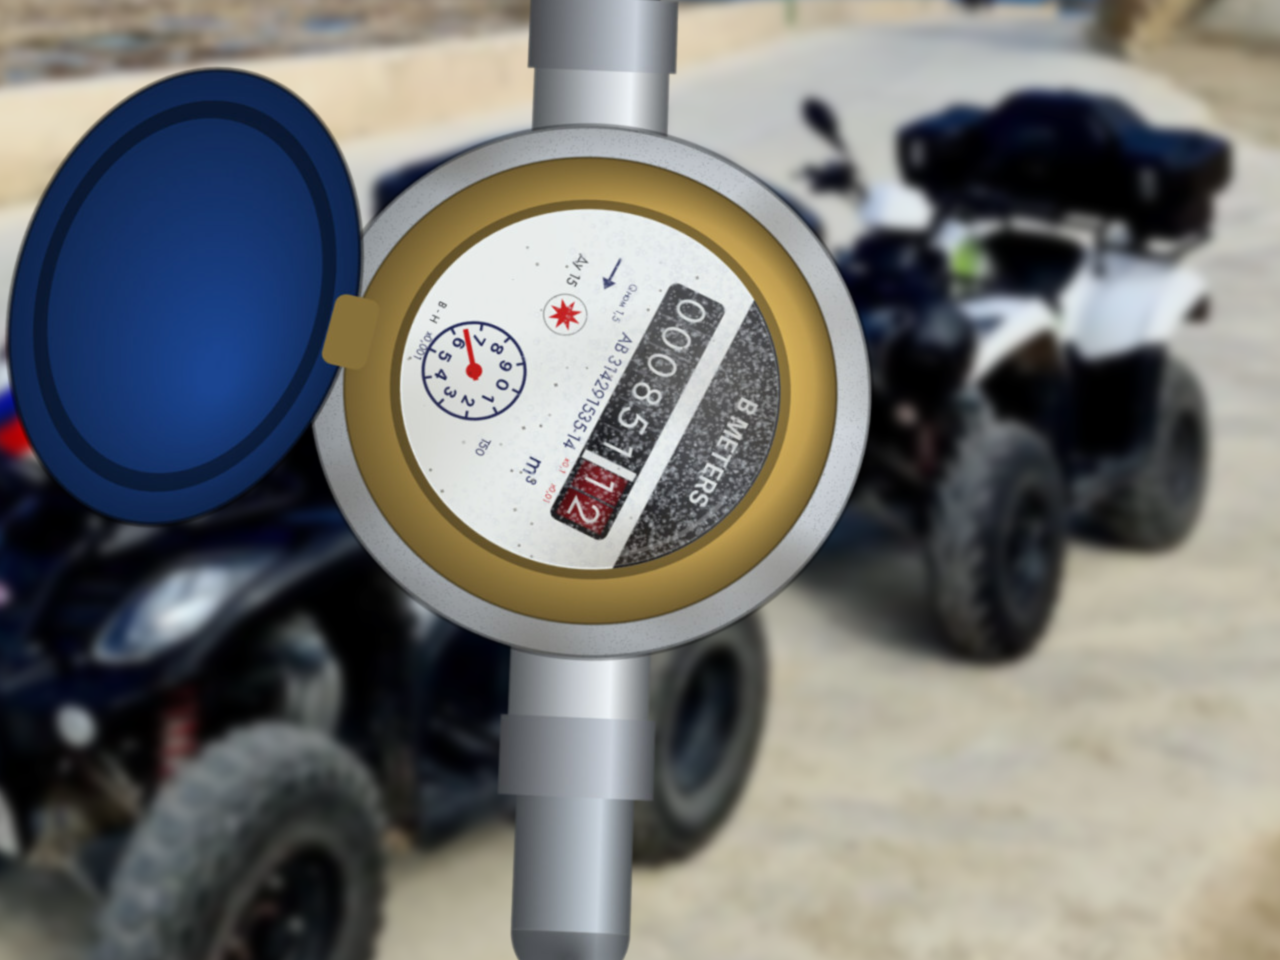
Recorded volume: 851.126 m³
